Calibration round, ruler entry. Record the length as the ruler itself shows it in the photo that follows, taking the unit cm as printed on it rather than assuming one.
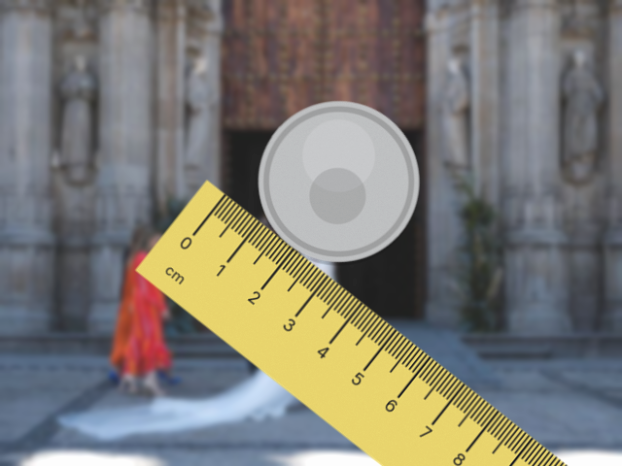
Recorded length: 3.7 cm
